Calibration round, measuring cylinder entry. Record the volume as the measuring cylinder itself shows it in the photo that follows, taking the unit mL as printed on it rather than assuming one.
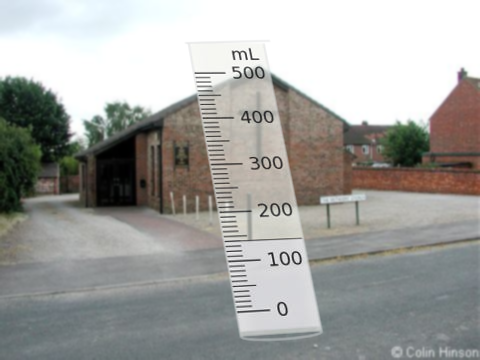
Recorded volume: 140 mL
